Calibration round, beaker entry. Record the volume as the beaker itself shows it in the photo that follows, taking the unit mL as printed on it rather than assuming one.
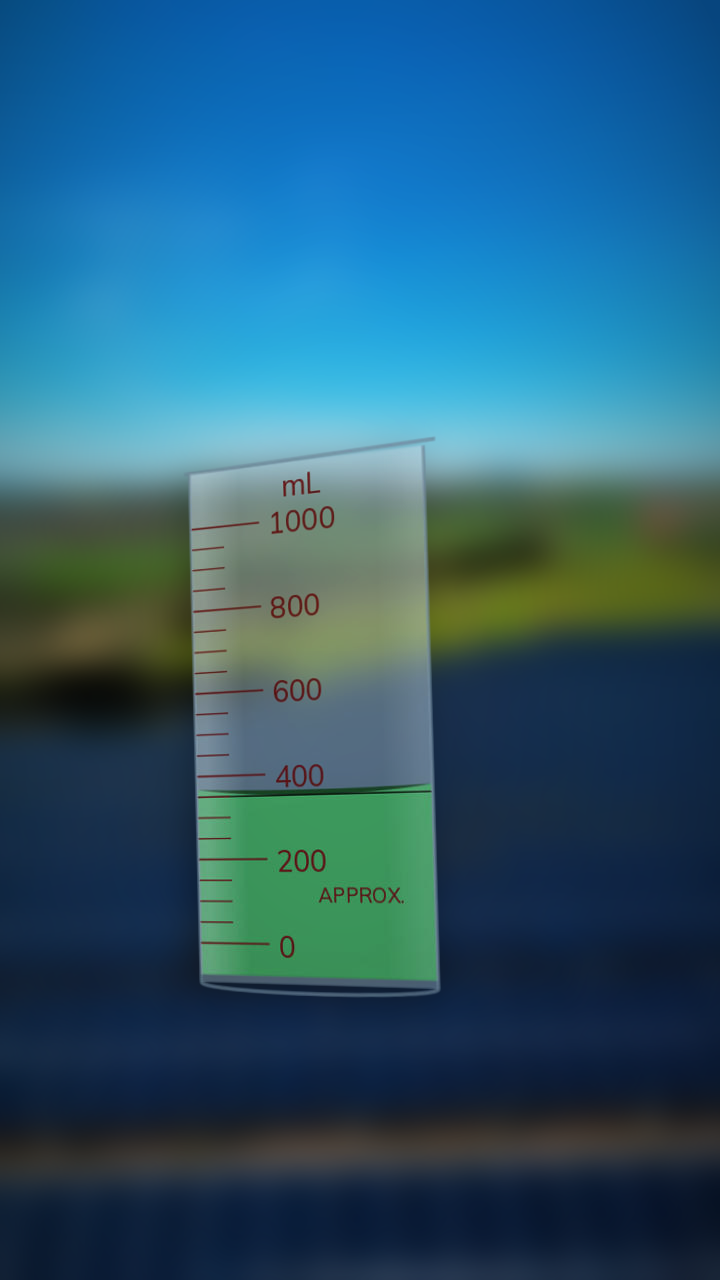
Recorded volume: 350 mL
